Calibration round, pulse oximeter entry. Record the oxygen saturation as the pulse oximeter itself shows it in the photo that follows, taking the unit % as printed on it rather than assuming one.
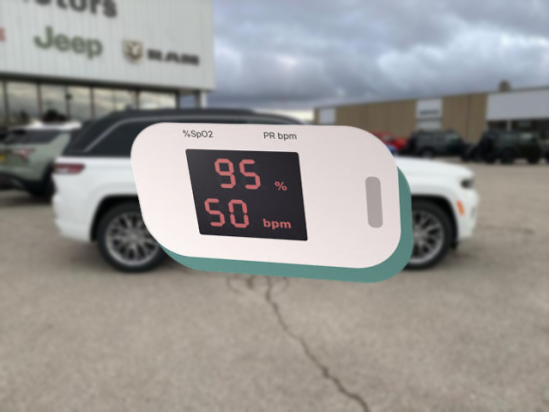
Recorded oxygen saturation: 95 %
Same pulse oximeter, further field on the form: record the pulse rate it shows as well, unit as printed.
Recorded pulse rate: 50 bpm
